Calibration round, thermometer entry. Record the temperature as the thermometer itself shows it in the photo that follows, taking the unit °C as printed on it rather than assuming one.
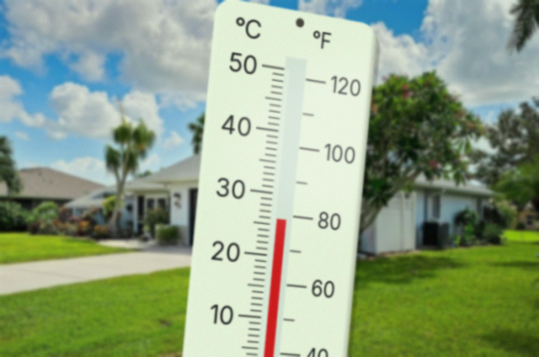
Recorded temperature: 26 °C
